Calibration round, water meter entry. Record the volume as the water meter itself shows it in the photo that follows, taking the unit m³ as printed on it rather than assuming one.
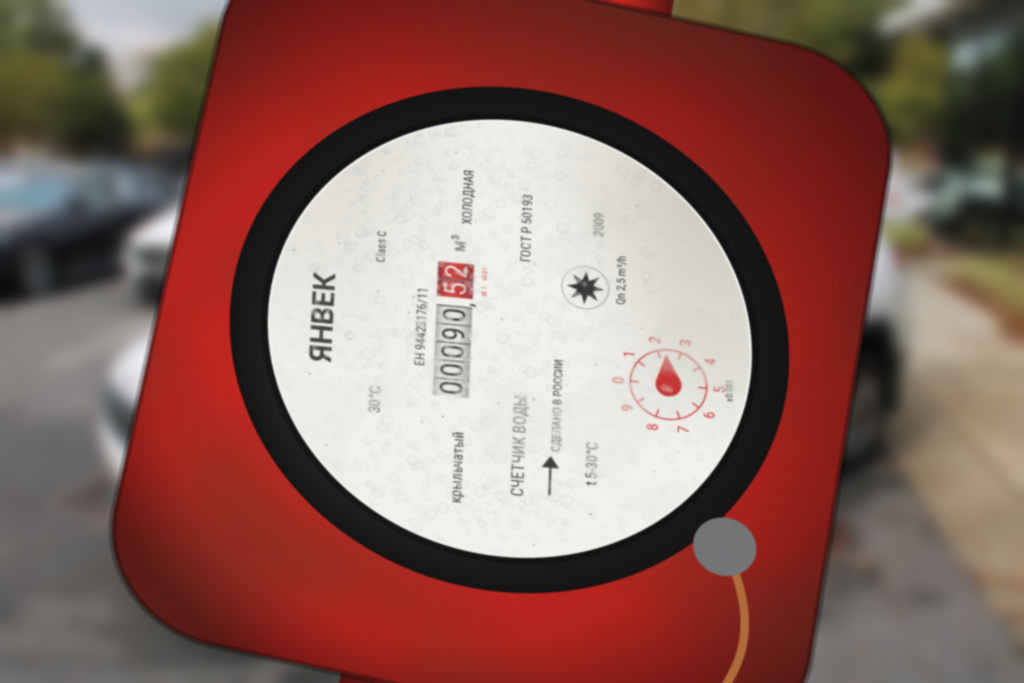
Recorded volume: 90.522 m³
